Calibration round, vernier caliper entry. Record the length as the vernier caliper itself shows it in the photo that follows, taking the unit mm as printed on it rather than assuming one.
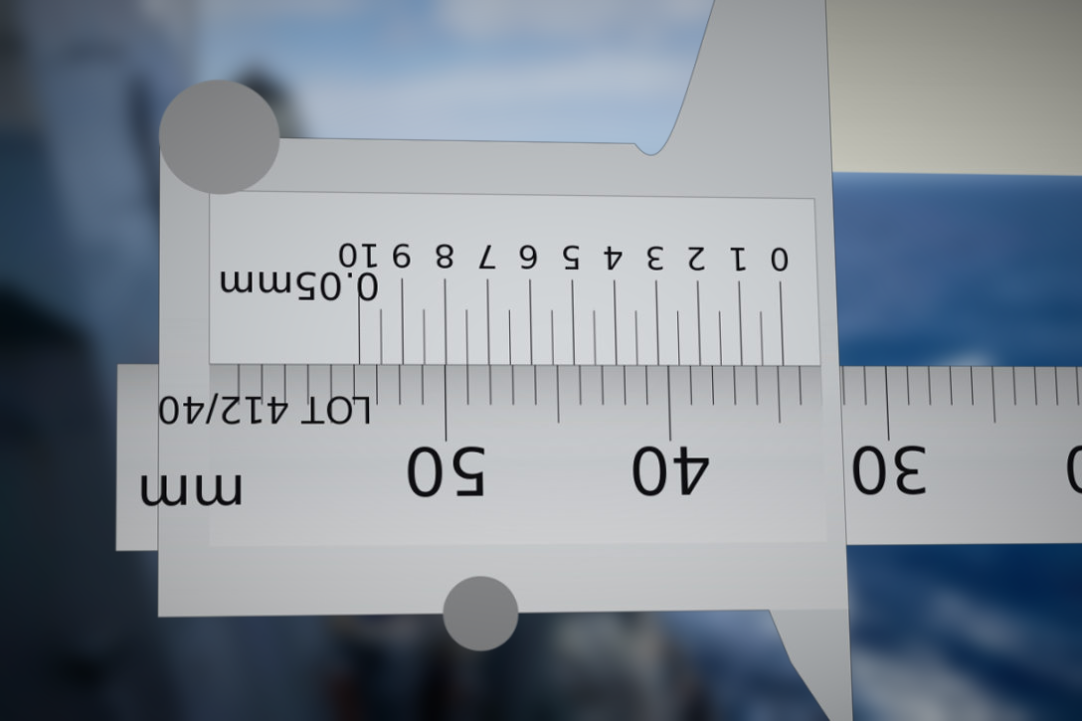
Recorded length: 34.75 mm
